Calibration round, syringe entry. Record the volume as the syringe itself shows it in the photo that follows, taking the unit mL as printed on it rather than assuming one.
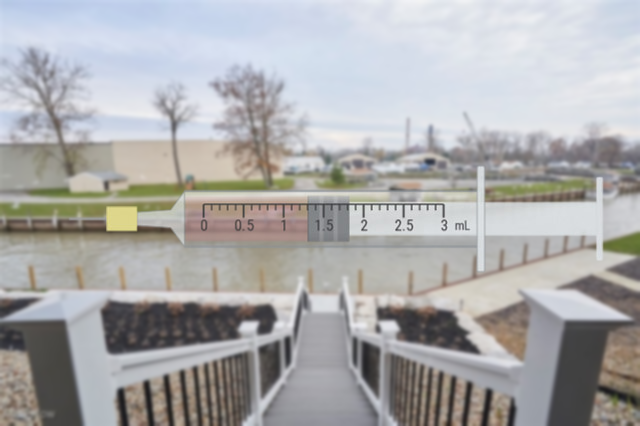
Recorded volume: 1.3 mL
